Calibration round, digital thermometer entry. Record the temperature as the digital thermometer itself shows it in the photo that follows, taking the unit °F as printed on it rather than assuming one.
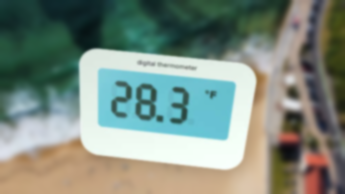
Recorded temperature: 28.3 °F
